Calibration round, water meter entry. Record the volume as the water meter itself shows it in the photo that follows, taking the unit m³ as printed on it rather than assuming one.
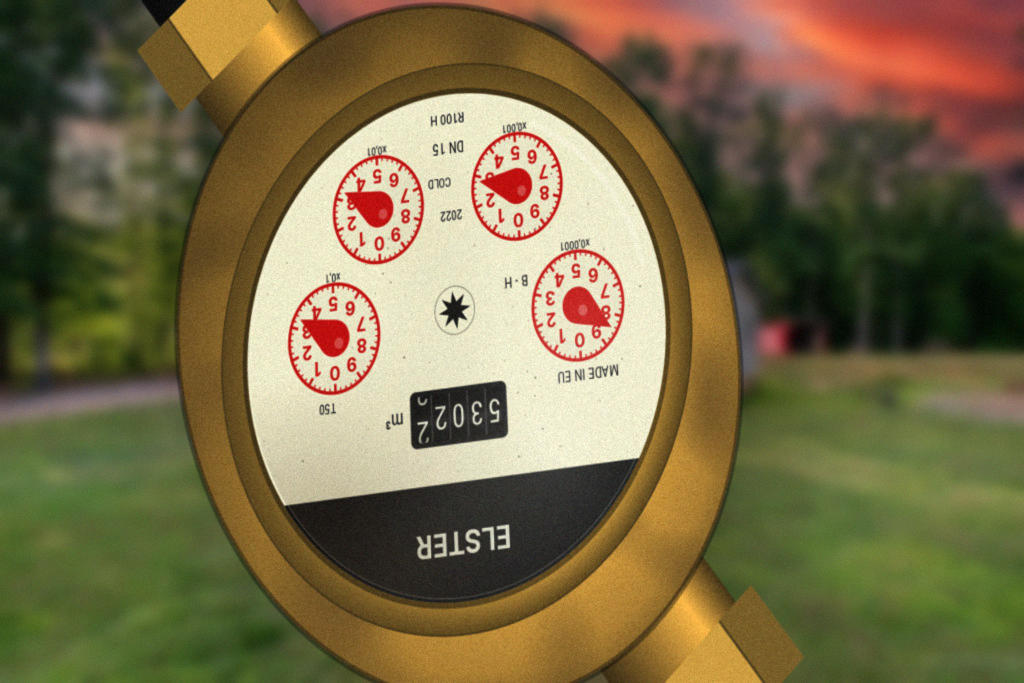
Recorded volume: 53022.3328 m³
